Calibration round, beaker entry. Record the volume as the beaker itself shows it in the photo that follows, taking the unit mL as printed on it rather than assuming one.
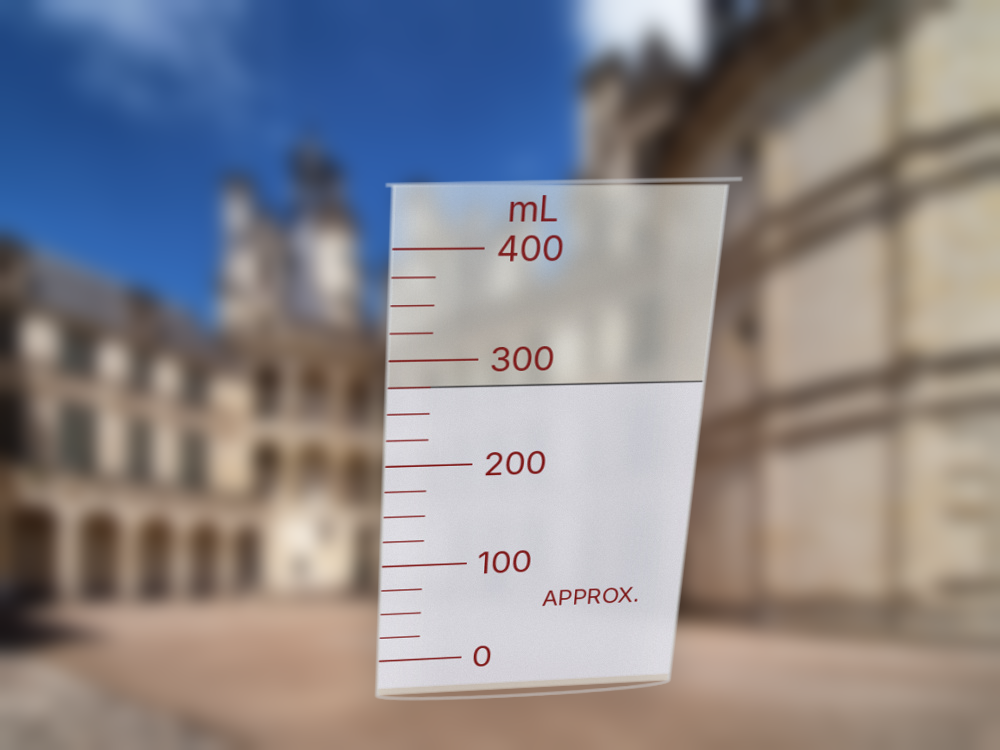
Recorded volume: 275 mL
